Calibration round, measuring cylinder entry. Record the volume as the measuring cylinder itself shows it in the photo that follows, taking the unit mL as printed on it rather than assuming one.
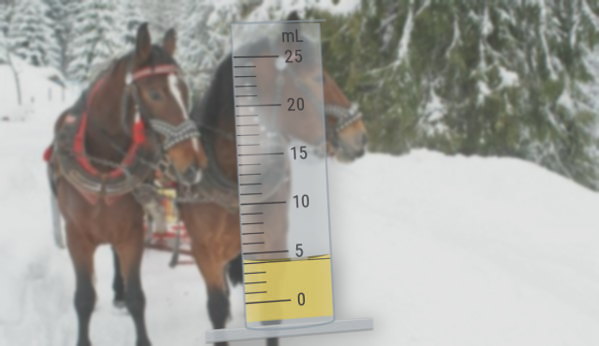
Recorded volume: 4 mL
